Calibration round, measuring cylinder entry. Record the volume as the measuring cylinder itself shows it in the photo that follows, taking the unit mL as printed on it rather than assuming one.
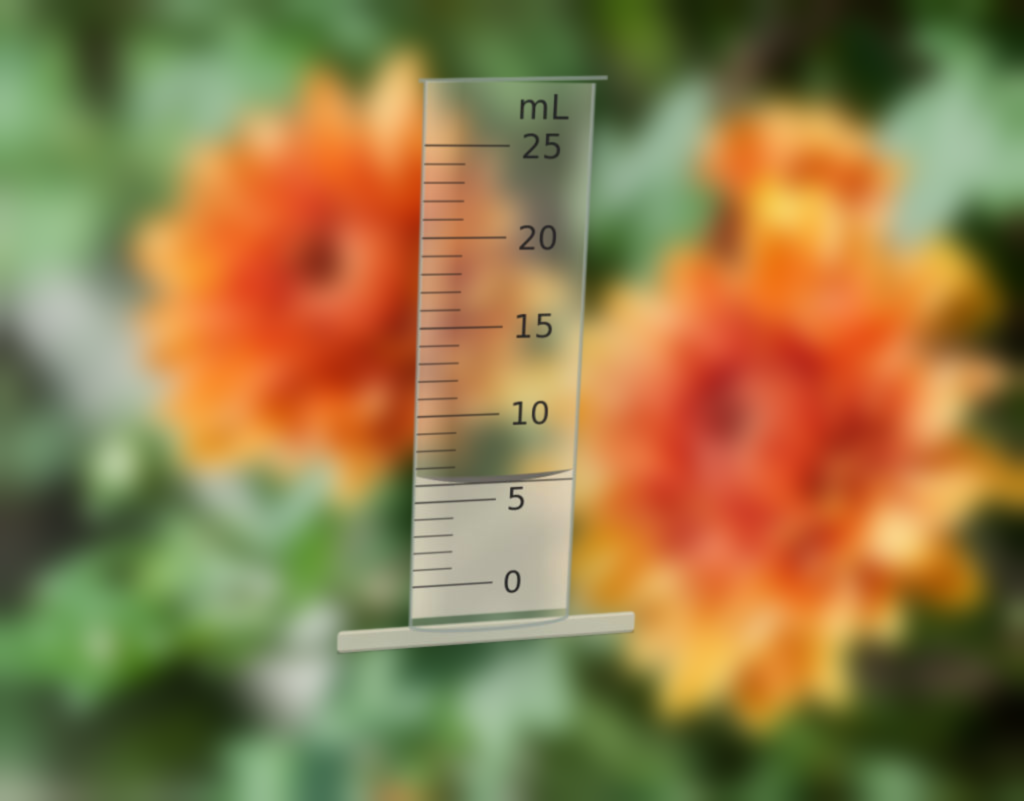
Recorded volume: 6 mL
